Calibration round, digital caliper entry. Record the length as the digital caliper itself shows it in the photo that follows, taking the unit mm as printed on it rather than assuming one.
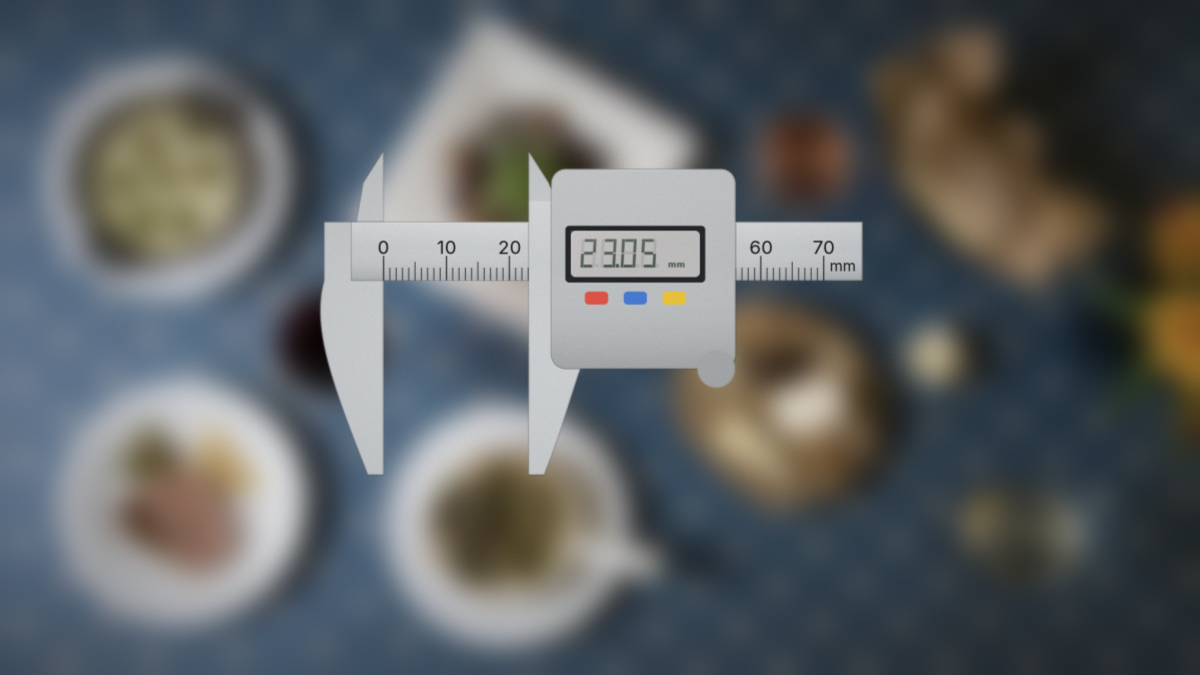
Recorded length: 23.05 mm
